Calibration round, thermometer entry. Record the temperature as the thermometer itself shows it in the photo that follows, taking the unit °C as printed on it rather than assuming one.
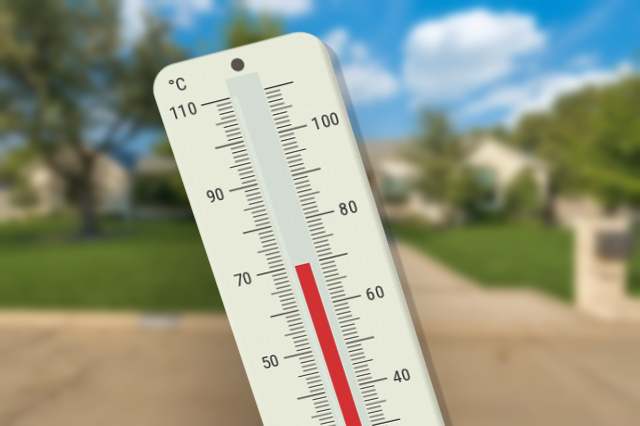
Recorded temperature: 70 °C
